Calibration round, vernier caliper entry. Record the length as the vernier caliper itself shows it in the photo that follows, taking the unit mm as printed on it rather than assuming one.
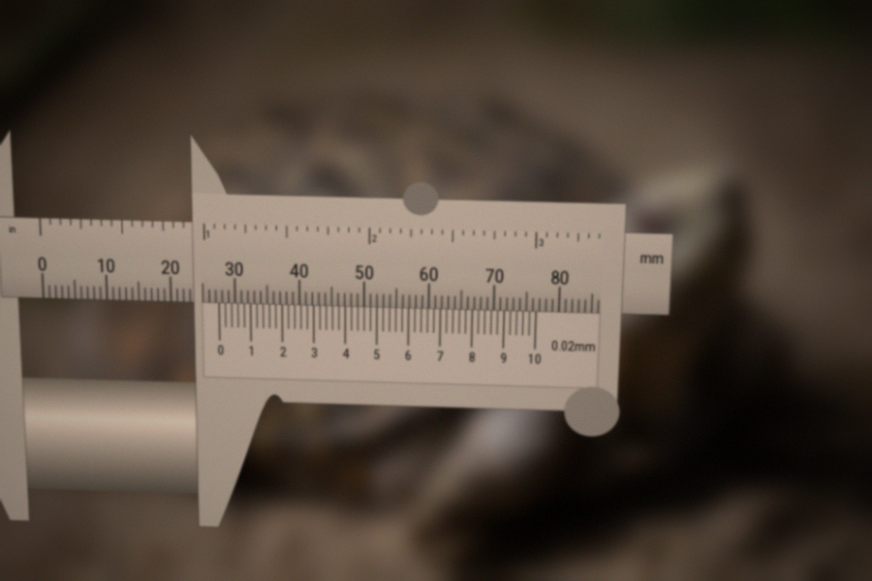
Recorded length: 27.5 mm
